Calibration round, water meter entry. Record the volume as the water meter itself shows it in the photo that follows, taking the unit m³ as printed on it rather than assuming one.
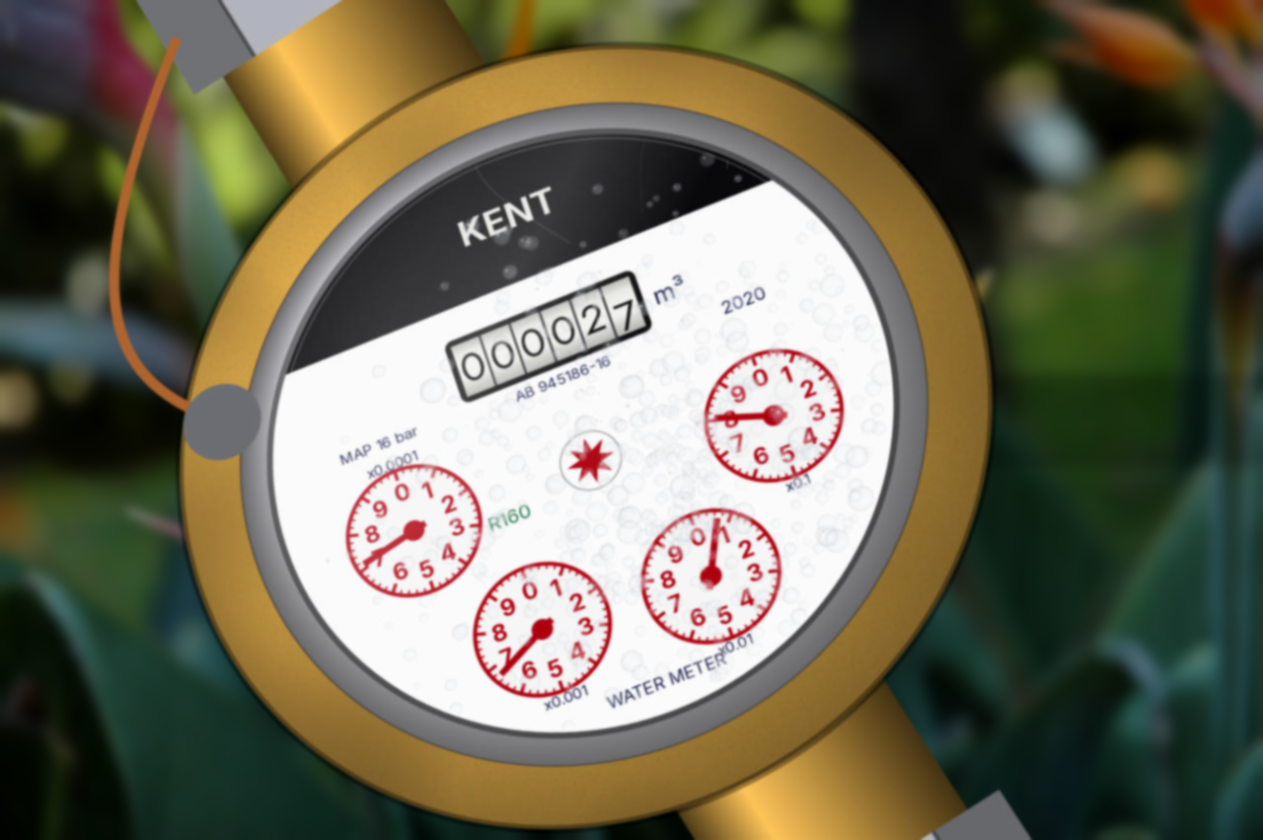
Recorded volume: 26.8067 m³
